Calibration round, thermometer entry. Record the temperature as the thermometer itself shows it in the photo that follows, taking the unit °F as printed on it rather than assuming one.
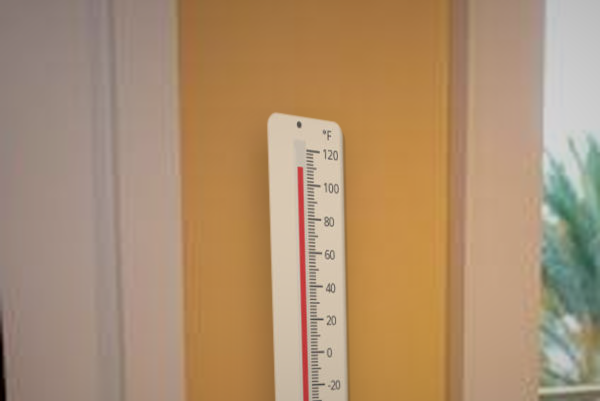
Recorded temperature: 110 °F
